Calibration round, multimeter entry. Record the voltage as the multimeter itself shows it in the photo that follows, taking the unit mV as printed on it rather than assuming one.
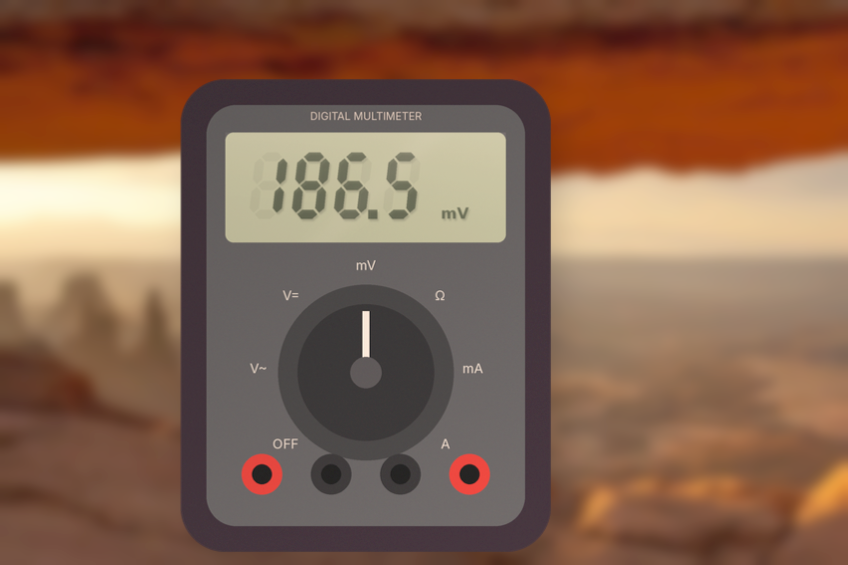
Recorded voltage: 186.5 mV
